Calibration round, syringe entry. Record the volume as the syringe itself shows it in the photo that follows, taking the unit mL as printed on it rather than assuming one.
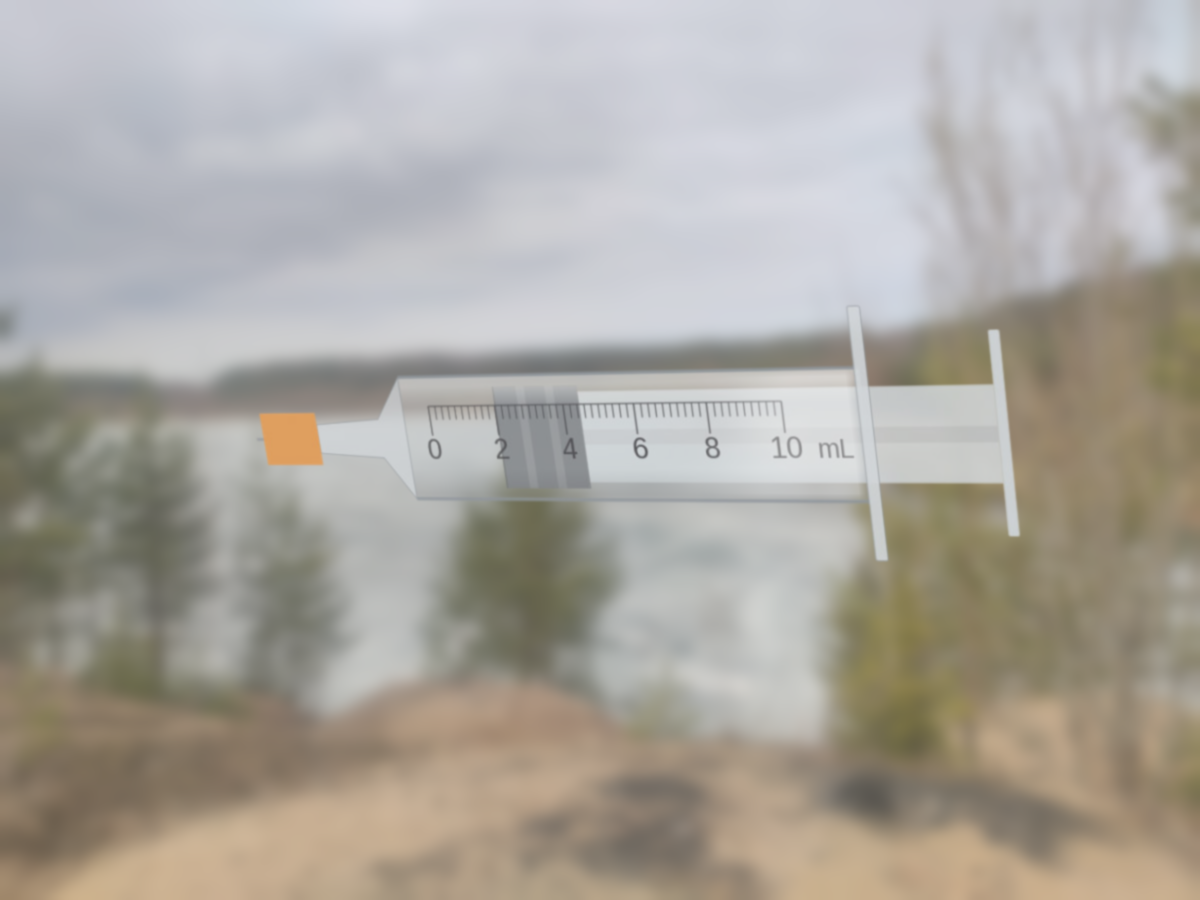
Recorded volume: 2 mL
